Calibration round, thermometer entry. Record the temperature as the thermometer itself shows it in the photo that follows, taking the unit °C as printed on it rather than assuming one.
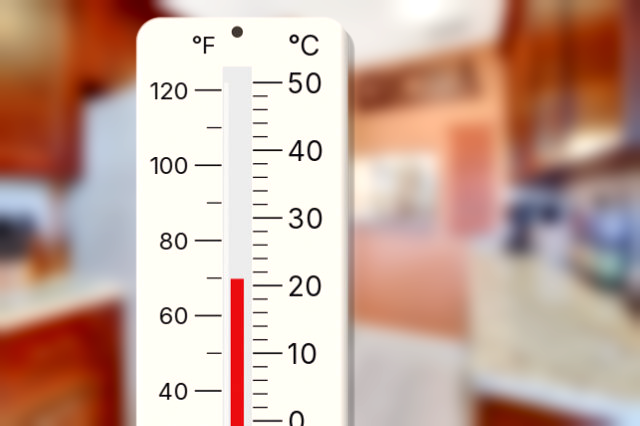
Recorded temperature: 21 °C
